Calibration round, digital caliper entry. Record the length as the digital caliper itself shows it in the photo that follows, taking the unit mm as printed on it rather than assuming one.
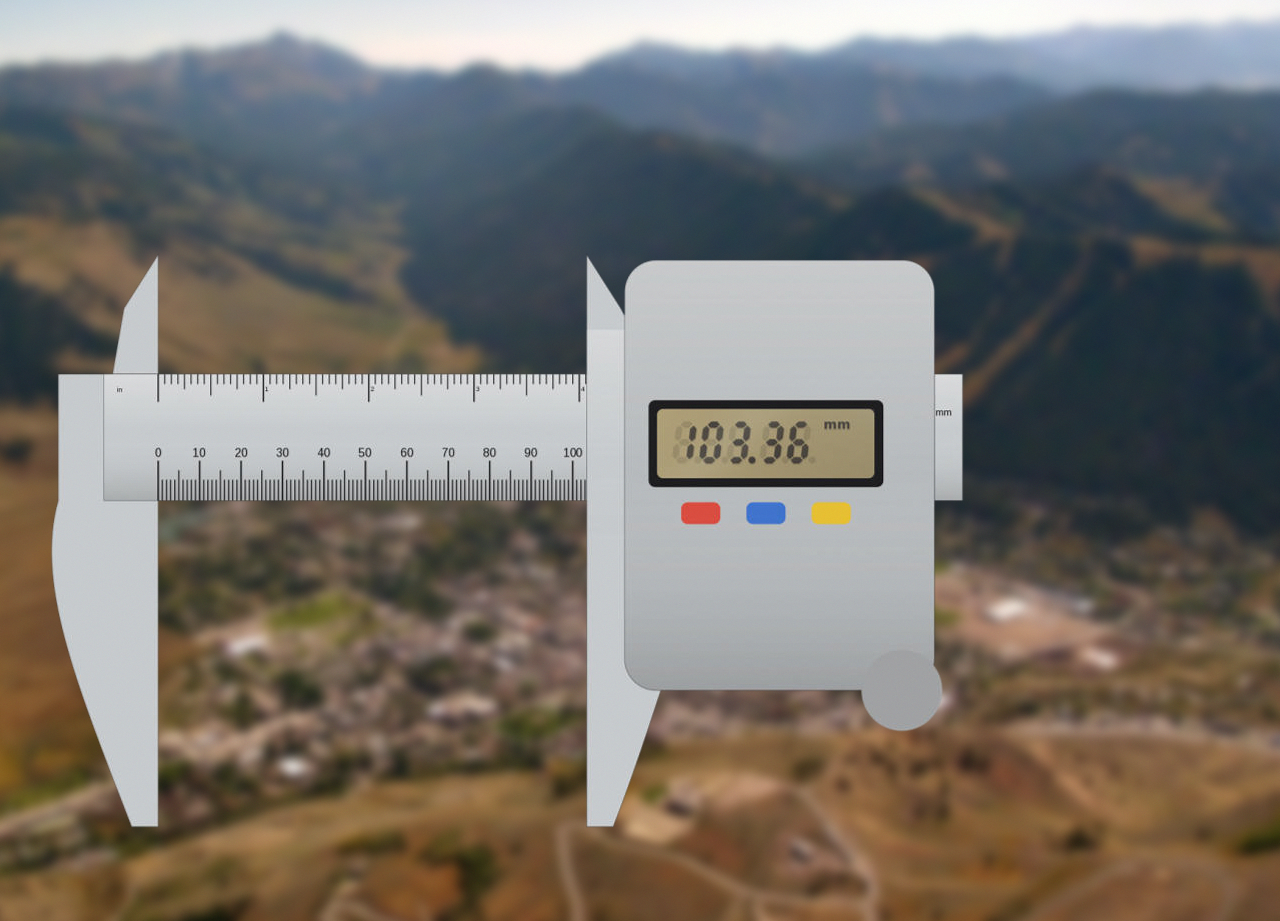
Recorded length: 103.36 mm
